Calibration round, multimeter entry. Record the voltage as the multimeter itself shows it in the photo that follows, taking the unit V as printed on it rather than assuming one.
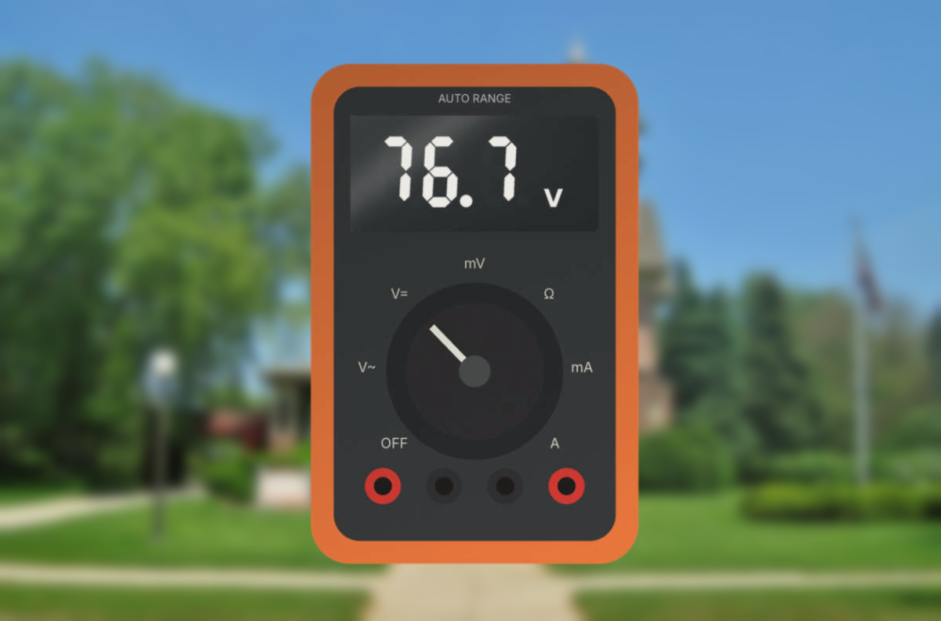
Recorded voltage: 76.7 V
